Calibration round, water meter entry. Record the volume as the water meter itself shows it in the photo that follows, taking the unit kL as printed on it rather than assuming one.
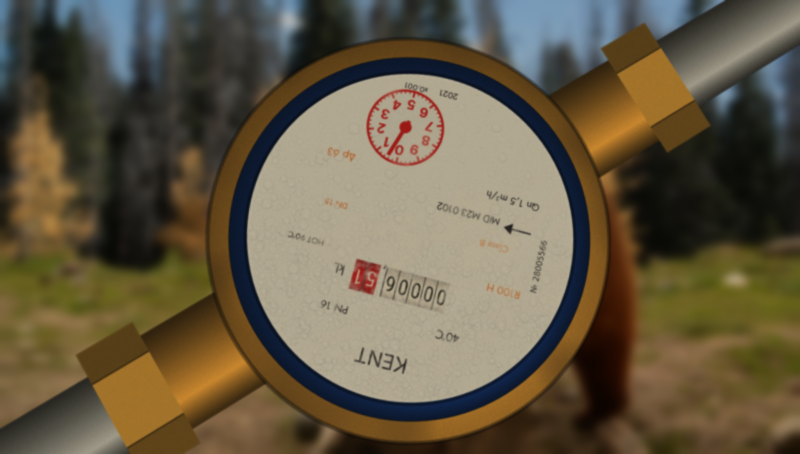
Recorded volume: 6.510 kL
